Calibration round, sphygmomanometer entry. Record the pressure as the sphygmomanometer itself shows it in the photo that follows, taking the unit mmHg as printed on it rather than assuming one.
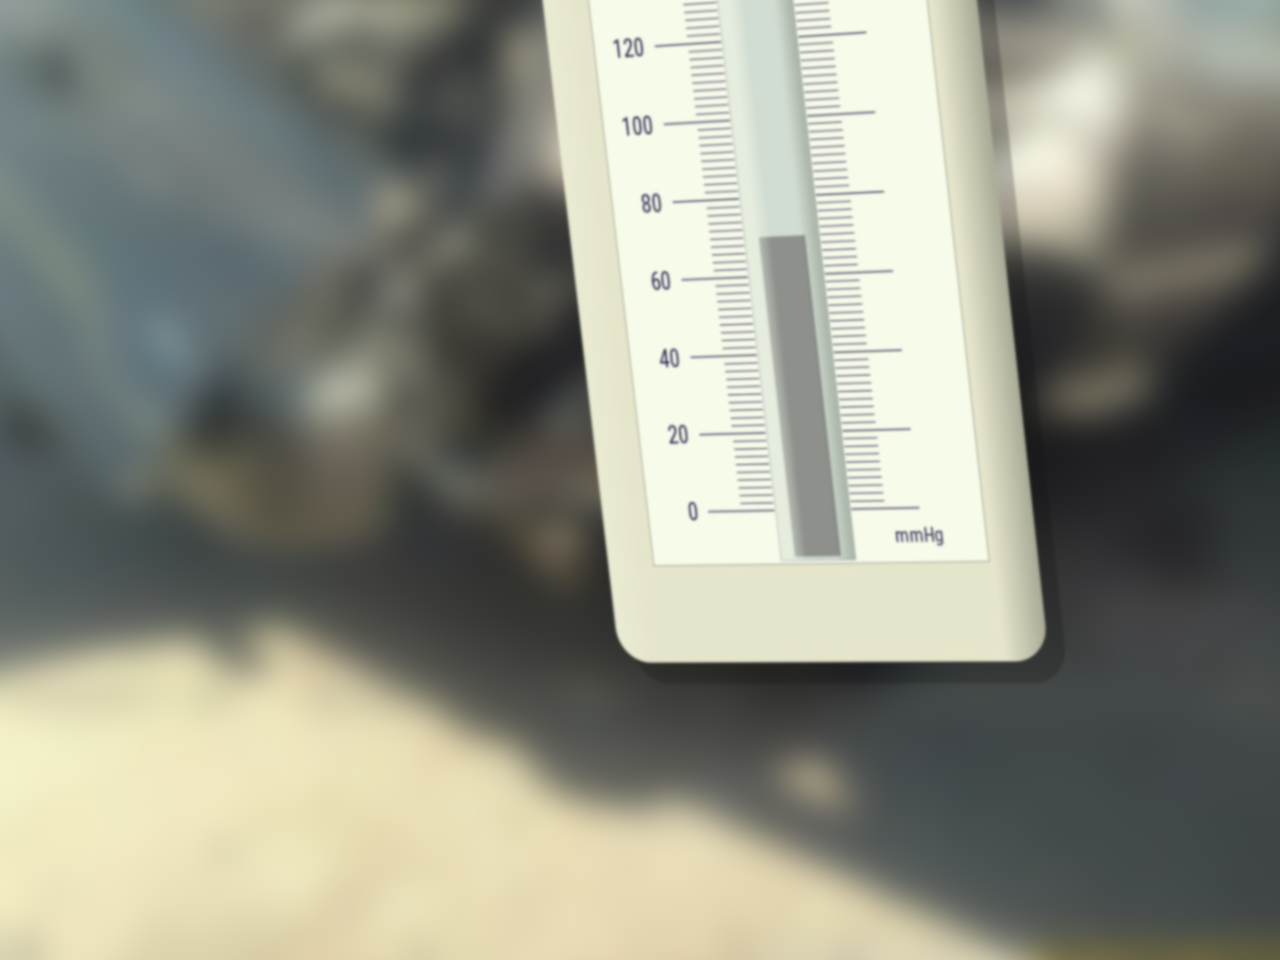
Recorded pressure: 70 mmHg
